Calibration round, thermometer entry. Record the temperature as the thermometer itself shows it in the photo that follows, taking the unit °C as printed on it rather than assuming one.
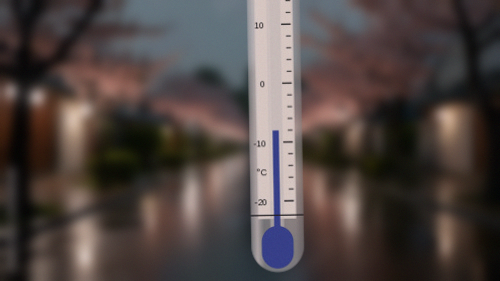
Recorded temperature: -8 °C
